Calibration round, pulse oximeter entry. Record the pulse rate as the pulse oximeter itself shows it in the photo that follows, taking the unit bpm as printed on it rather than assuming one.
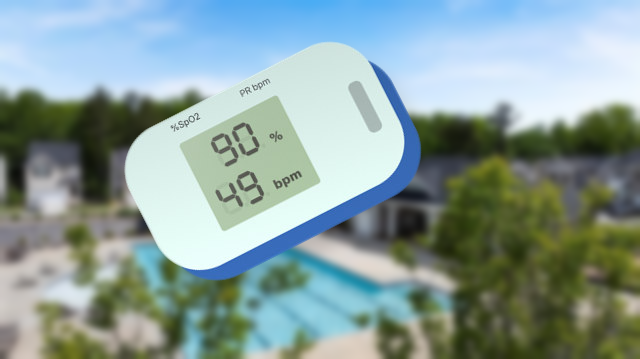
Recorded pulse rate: 49 bpm
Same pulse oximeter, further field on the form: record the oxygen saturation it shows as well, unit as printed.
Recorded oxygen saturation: 90 %
